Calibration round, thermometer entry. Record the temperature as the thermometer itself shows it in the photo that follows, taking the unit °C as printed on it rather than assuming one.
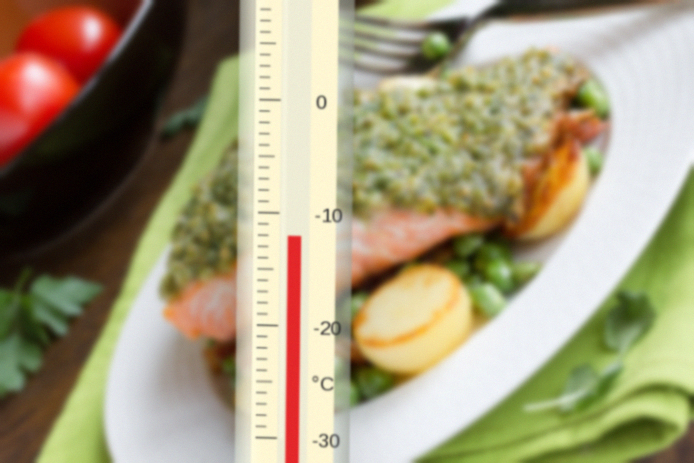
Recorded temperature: -12 °C
